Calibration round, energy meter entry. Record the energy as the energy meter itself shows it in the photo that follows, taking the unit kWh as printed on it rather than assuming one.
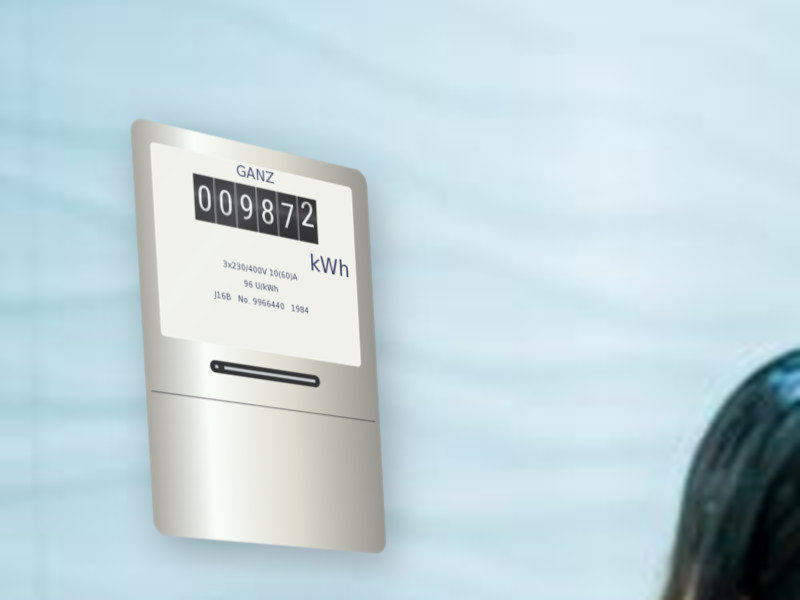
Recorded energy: 9872 kWh
